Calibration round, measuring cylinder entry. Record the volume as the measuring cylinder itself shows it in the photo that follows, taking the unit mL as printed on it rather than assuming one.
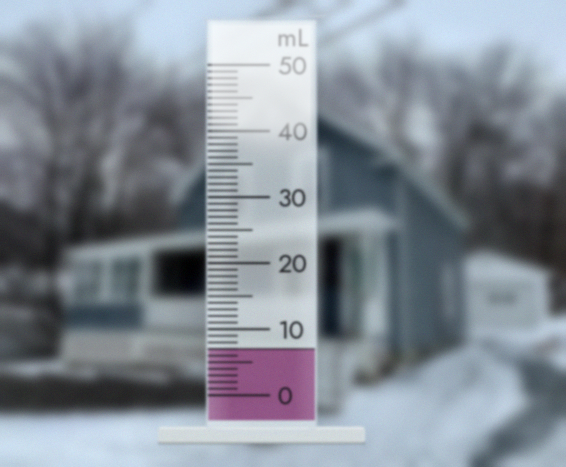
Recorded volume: 7 mL
